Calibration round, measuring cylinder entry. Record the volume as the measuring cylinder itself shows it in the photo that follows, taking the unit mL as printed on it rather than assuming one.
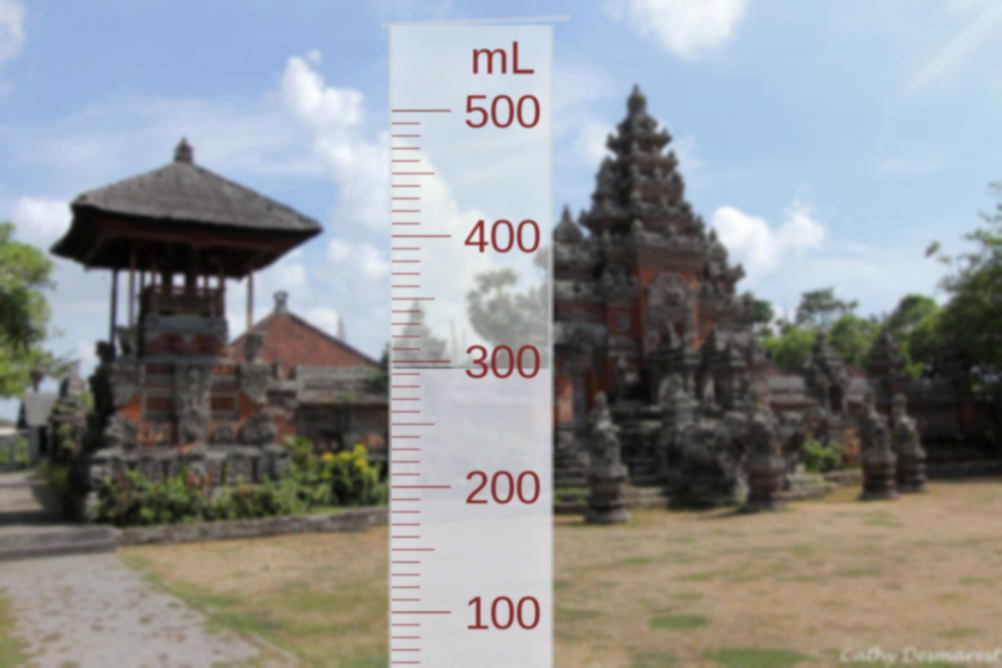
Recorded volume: 295 mL
